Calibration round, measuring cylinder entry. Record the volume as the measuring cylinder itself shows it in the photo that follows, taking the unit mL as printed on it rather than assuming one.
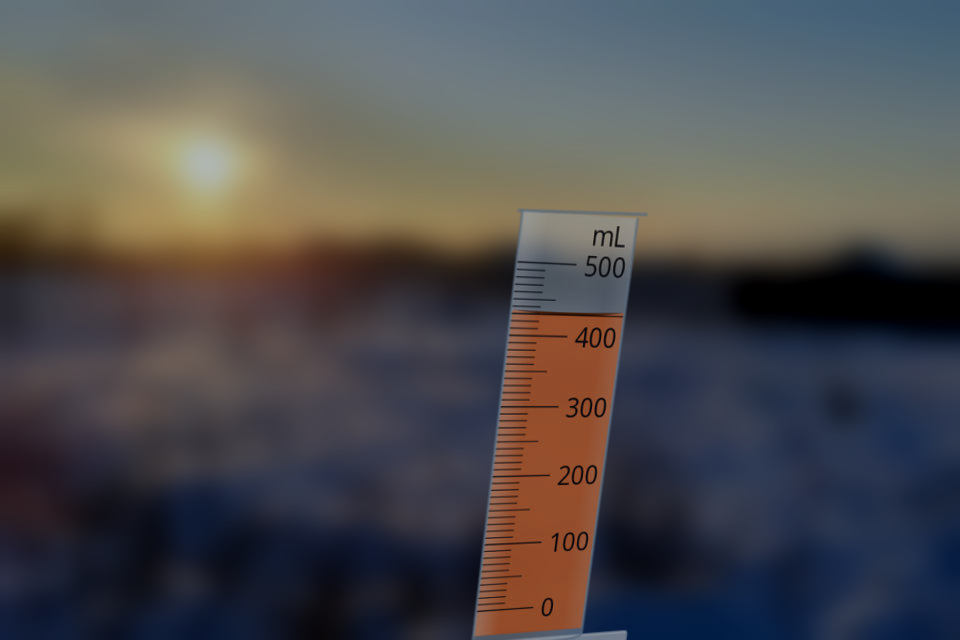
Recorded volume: 430 mL
